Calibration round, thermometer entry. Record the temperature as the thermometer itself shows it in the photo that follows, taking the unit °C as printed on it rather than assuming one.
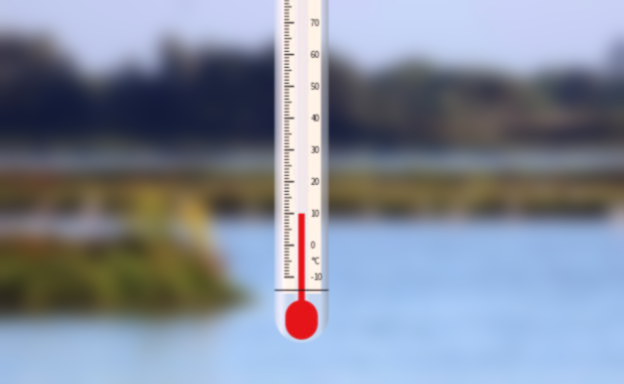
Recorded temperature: 10 °C
